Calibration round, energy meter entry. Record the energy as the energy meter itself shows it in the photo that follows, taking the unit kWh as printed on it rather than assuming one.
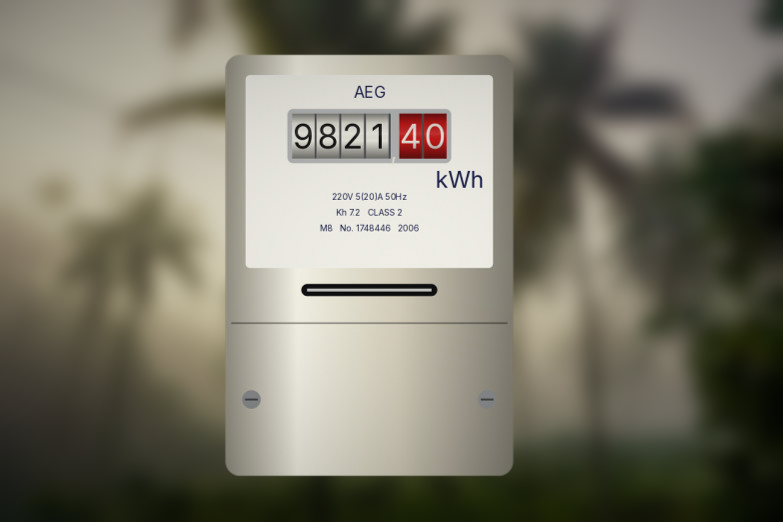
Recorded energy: 9821.40 kWh
